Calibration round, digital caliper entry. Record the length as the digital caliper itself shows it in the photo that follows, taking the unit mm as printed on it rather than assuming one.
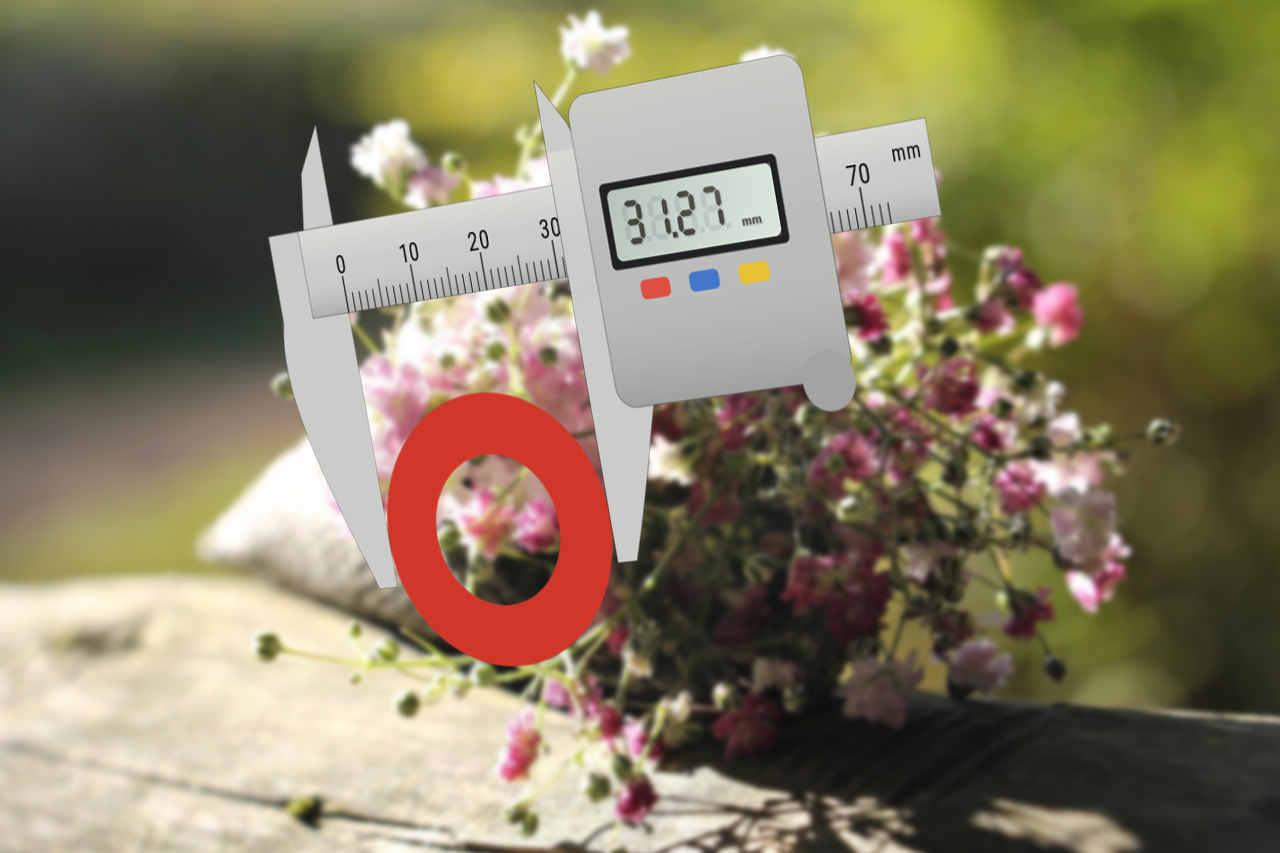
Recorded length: 31.27 mm
